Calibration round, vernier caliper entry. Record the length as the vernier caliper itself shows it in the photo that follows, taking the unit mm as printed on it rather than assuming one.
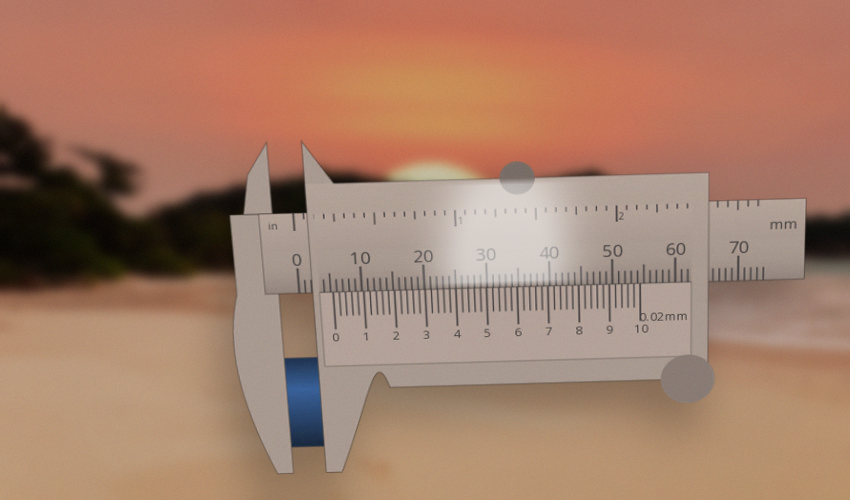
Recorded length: 5.4 mm
